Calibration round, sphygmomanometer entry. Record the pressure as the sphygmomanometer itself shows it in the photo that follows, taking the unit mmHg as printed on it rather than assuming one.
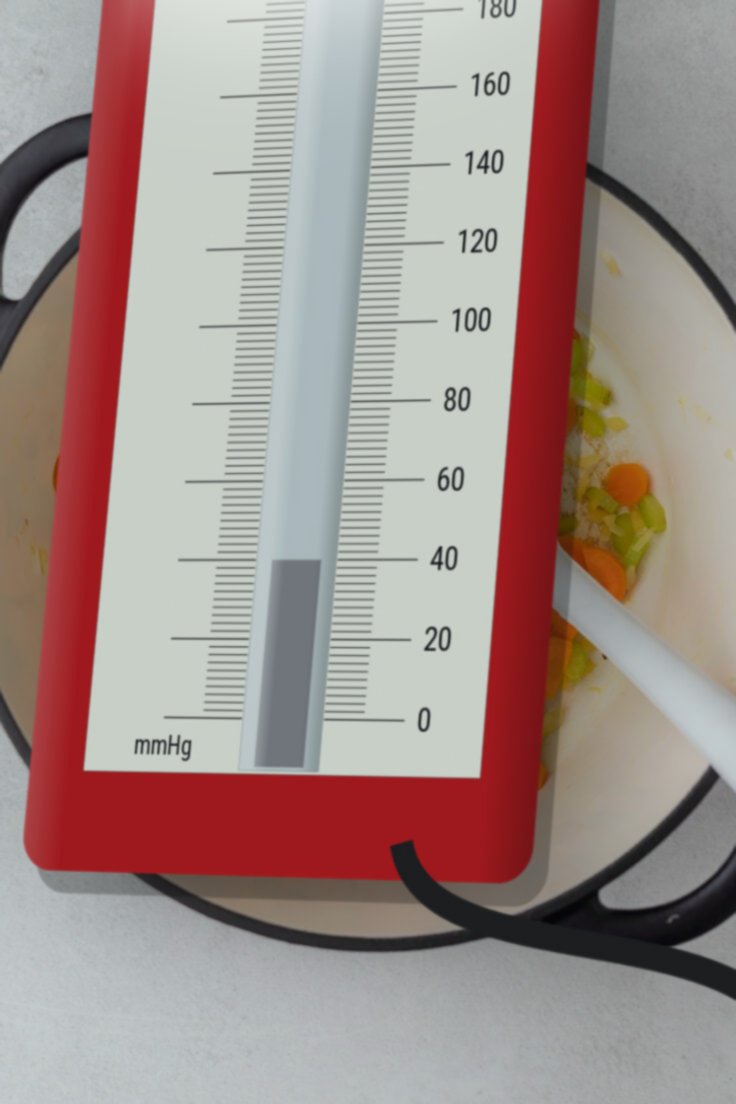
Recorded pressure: 40 mmHg
